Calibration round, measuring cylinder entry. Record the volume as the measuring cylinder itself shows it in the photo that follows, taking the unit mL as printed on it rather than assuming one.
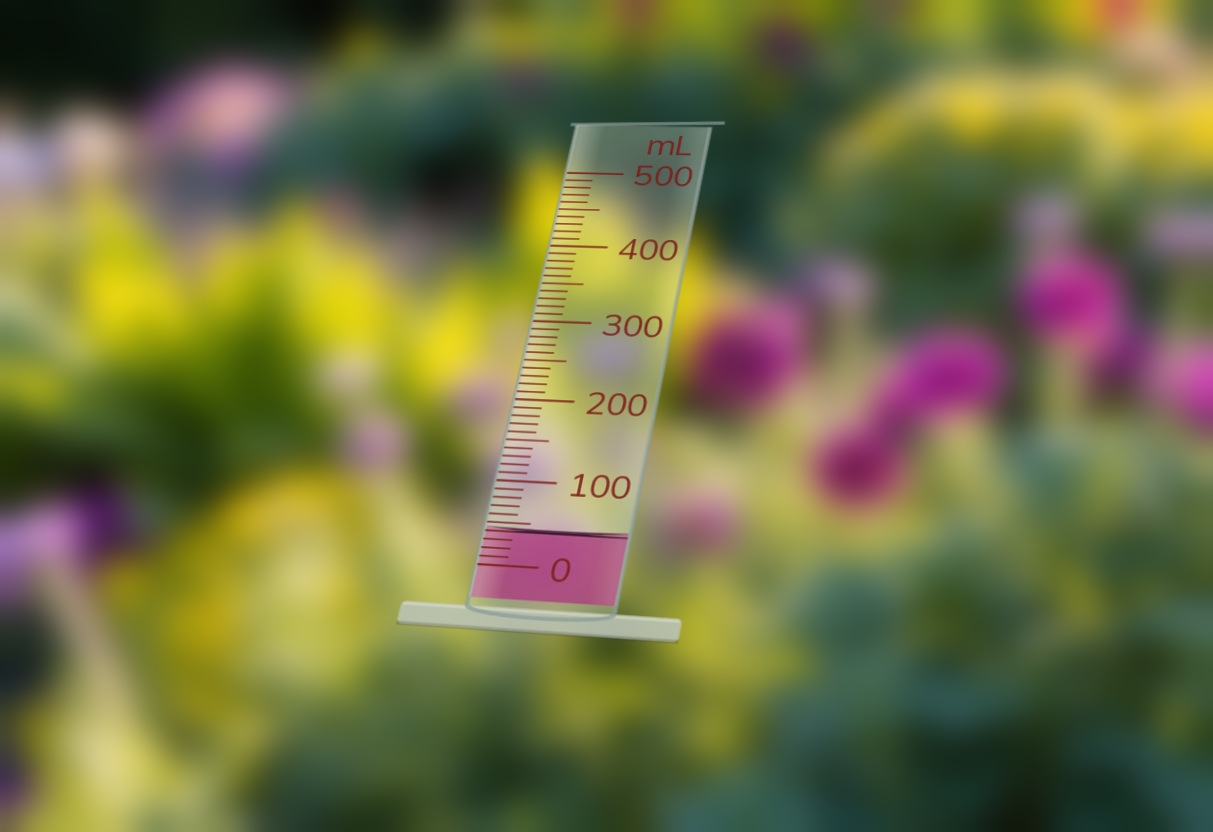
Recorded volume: 40 mL
